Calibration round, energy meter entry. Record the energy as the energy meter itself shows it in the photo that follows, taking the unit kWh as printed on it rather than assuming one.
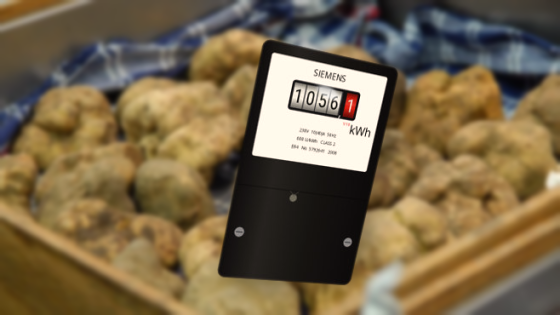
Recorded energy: 1056.1 kWh
